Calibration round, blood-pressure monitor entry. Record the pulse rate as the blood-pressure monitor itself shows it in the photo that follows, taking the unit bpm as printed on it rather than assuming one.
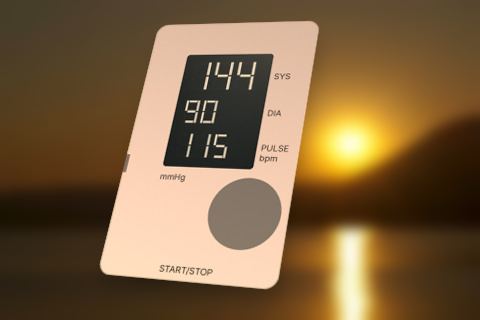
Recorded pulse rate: 115 bpm
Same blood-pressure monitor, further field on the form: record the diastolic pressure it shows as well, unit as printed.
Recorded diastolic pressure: 90 mmHg
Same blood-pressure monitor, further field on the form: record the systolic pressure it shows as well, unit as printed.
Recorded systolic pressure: 144 mmHg
